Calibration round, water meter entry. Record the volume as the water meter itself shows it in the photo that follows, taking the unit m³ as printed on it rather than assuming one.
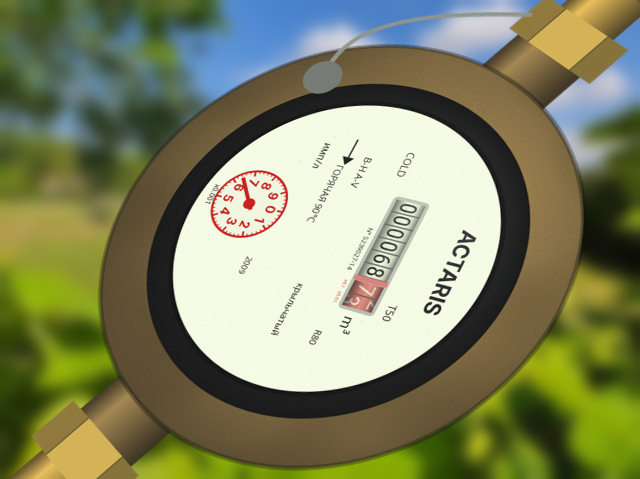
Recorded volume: 68.726 m³
